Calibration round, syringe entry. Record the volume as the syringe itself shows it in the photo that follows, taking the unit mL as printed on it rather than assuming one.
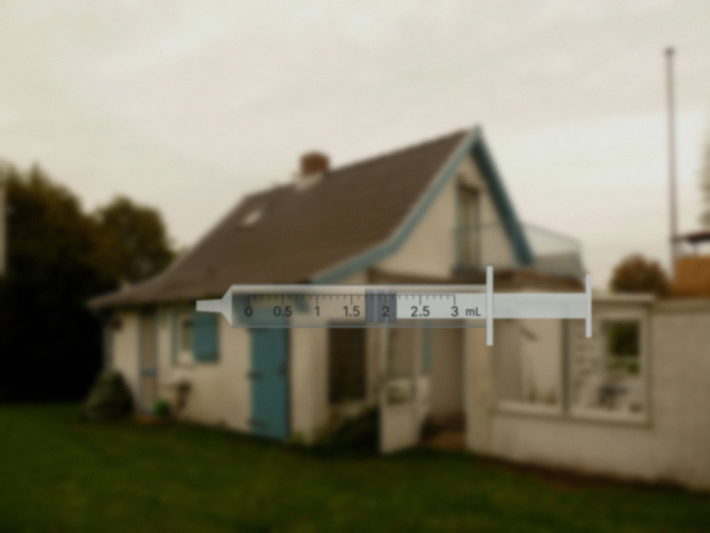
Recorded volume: 1.7 mL
